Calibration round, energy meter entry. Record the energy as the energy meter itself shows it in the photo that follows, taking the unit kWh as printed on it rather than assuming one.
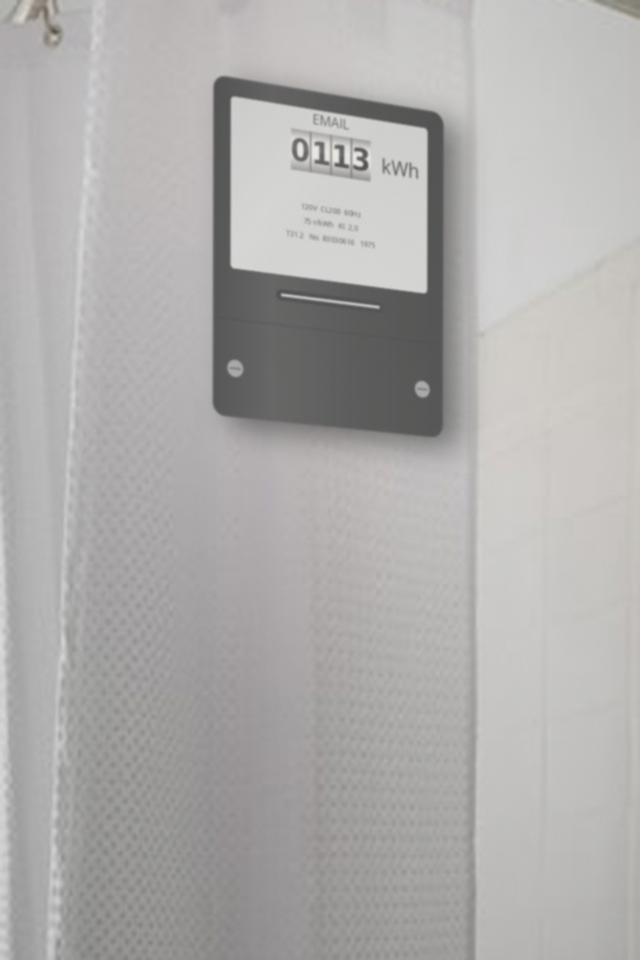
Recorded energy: 113 kWh
